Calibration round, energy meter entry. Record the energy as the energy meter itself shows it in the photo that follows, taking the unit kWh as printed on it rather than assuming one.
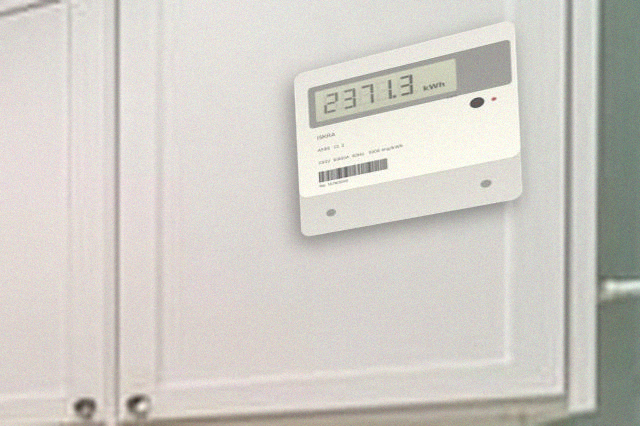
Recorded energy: 2371.3 kWh
